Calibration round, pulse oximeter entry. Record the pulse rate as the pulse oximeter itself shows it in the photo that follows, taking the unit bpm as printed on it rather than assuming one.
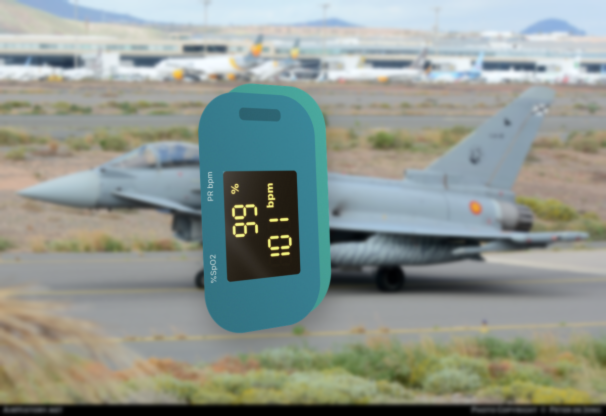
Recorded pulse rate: 101 bpm
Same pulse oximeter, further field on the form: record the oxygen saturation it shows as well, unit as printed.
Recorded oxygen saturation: 99 %
